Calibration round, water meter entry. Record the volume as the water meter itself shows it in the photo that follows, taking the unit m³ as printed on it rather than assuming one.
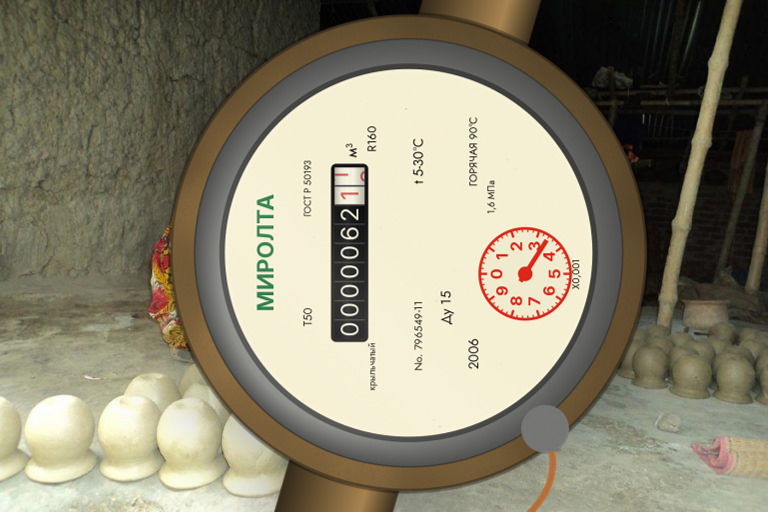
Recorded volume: 62.113 m³
